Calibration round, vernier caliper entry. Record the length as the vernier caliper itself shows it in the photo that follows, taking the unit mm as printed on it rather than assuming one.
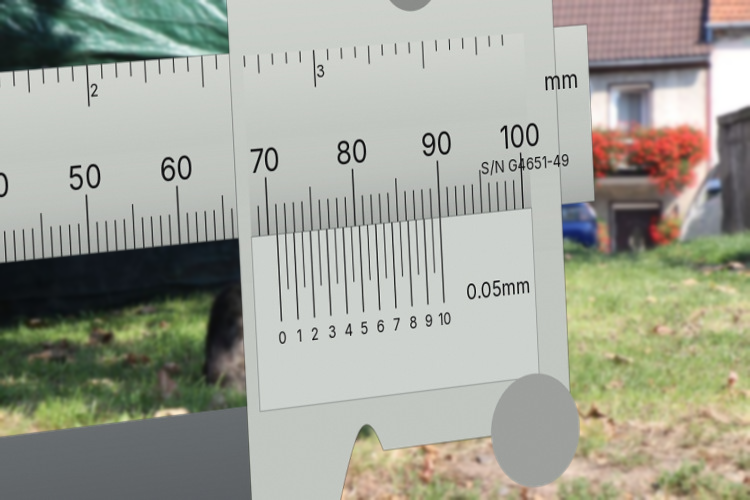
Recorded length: 71.0 mm
